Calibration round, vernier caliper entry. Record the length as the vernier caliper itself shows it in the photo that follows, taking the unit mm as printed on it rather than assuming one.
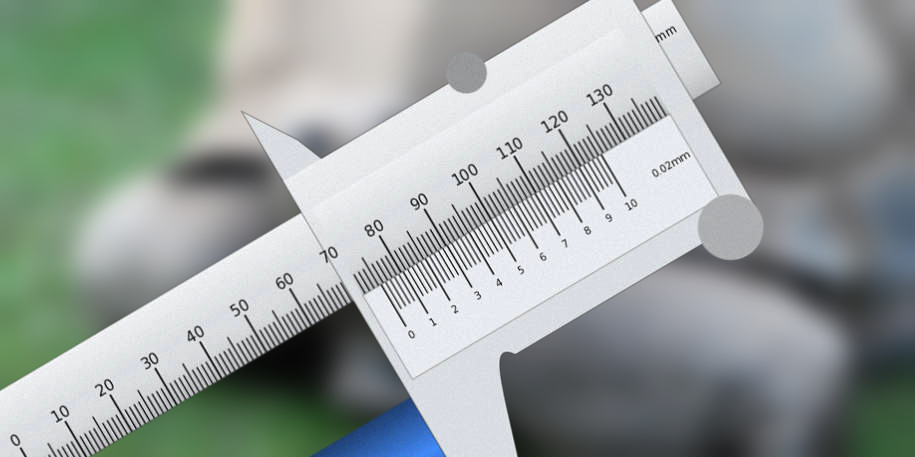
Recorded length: 75.5 mm
